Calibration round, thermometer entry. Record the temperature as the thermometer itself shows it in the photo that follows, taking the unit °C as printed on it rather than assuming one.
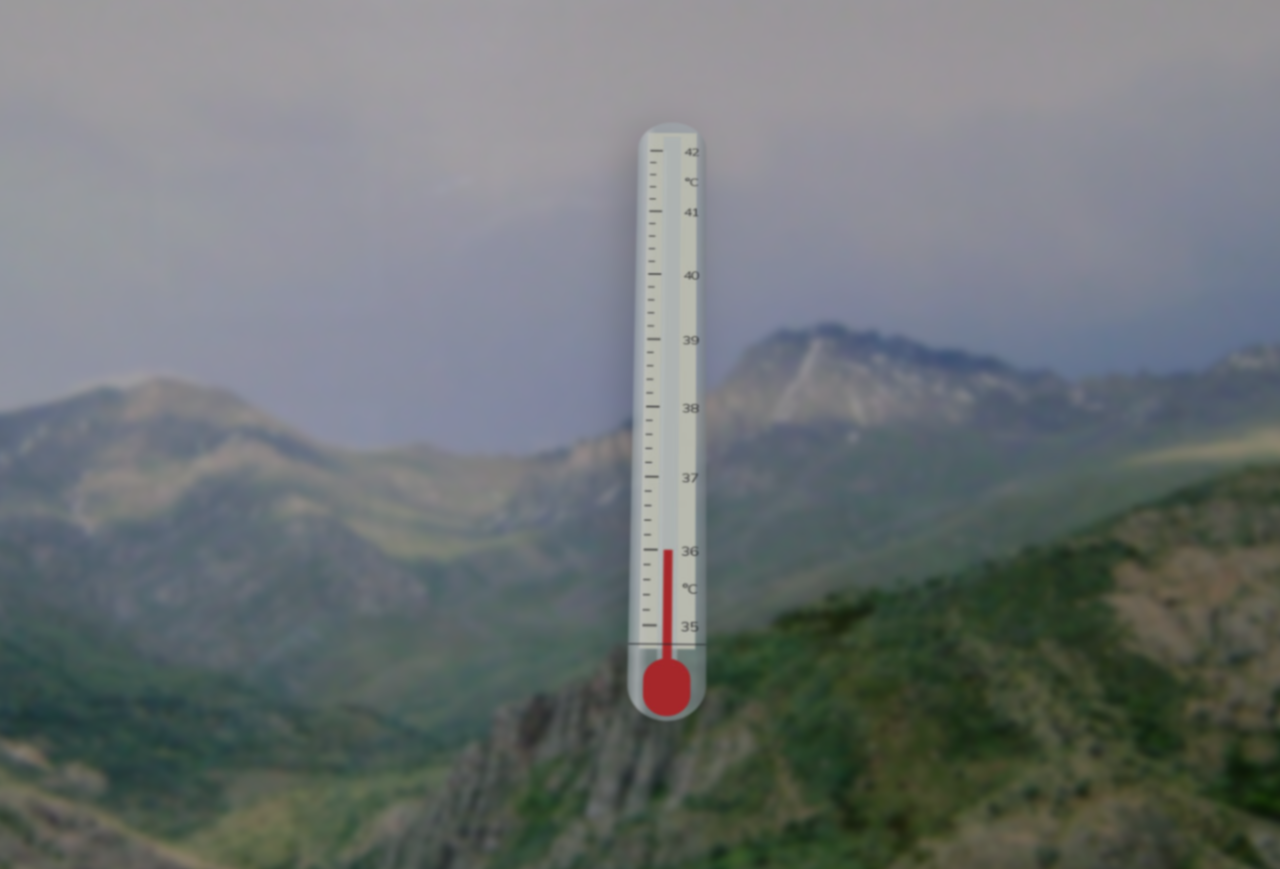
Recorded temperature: 36 °C
